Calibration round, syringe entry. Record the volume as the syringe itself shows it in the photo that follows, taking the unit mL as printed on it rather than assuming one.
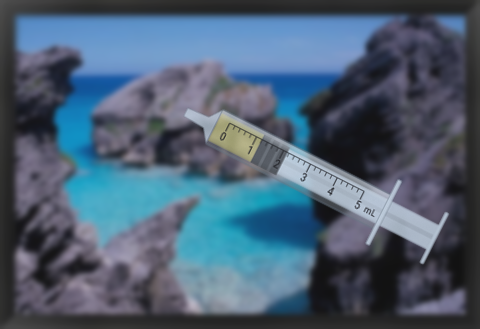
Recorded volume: 1.2 mL
